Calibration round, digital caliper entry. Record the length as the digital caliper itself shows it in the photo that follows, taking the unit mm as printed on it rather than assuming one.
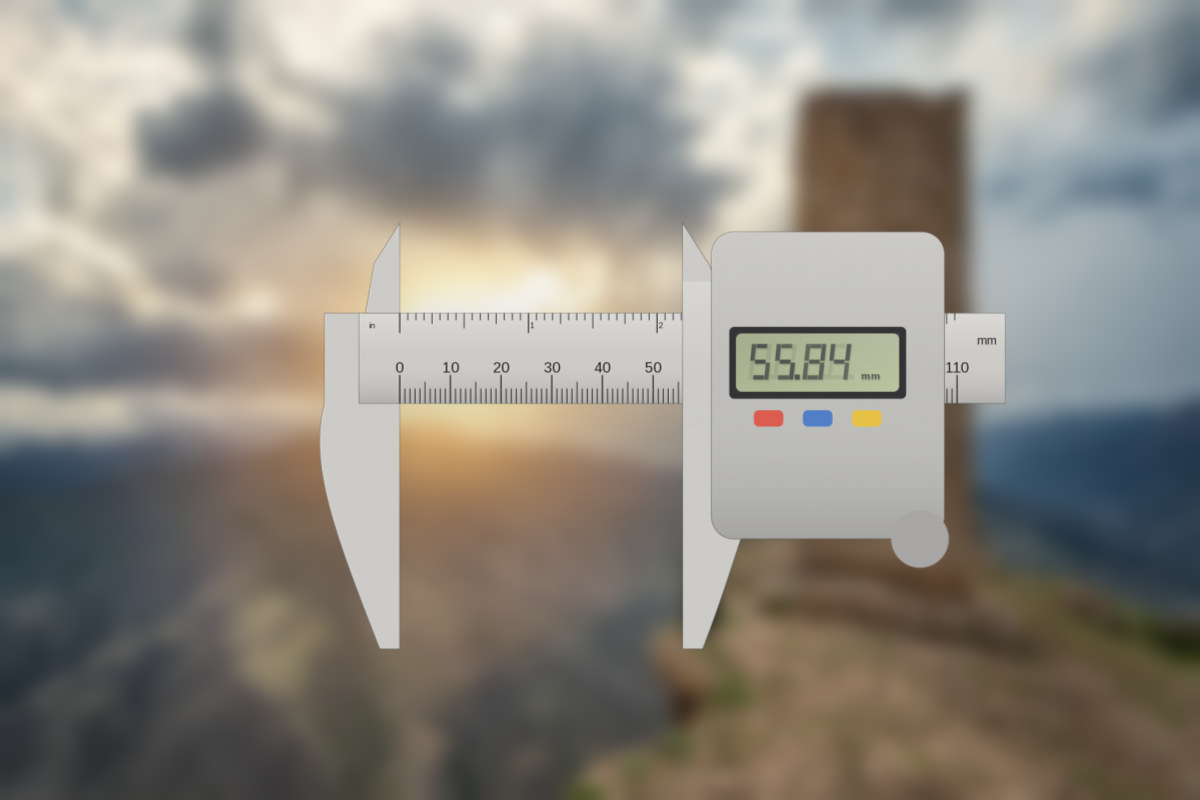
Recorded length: 55.84 mm
